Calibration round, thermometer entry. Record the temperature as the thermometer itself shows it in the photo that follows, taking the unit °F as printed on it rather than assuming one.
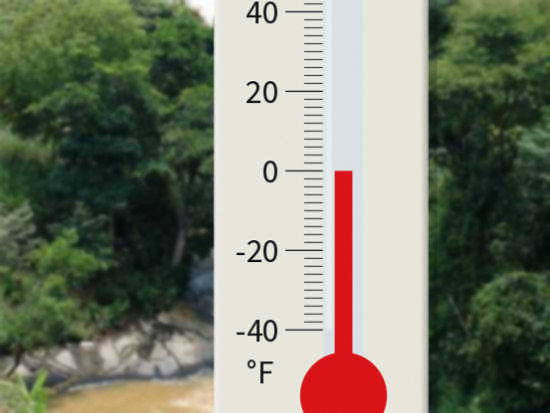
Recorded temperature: 0 °F
